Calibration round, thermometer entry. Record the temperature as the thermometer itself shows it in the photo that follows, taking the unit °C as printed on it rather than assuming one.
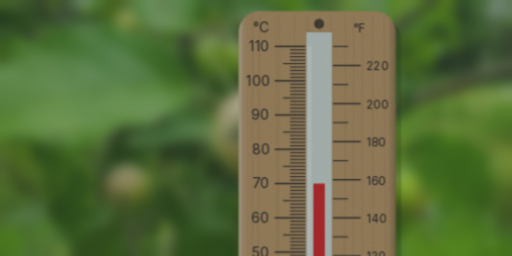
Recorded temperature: 70 °C
